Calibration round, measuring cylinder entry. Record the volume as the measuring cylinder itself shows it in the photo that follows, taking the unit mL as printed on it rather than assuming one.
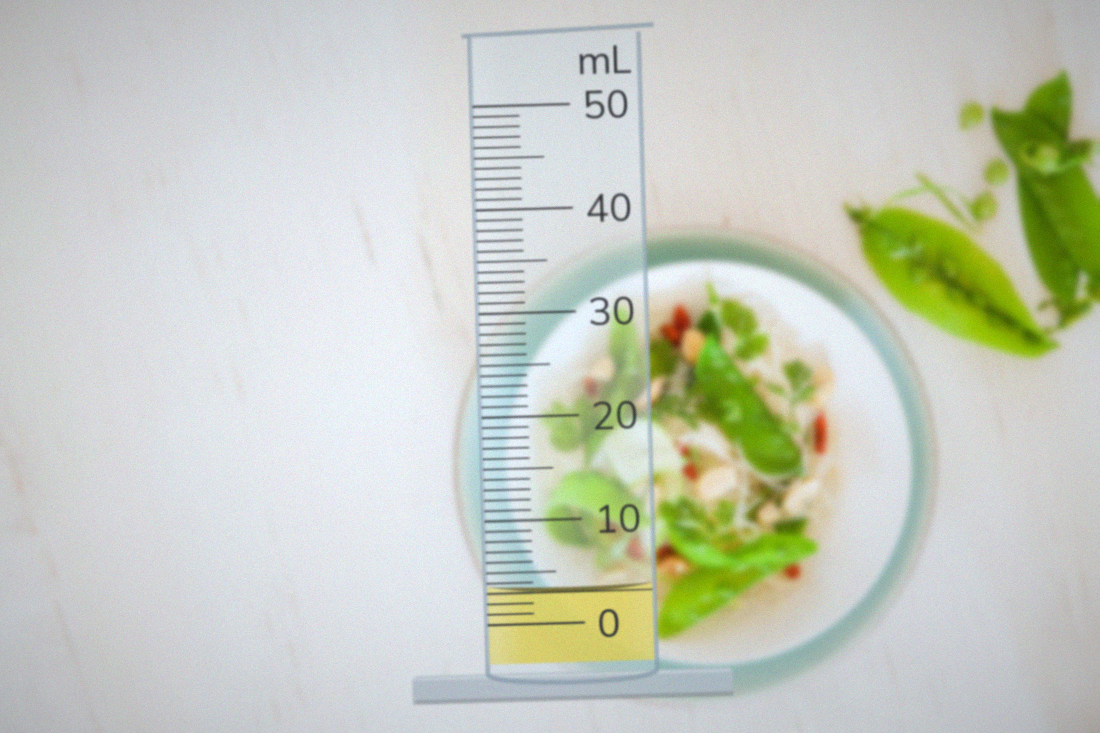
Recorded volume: 3 mL
